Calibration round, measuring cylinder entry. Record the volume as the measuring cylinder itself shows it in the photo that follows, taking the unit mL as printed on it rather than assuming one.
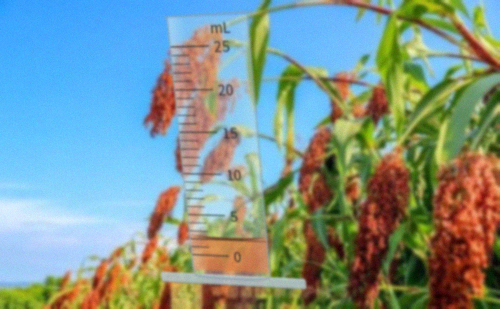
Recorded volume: 2 mL
